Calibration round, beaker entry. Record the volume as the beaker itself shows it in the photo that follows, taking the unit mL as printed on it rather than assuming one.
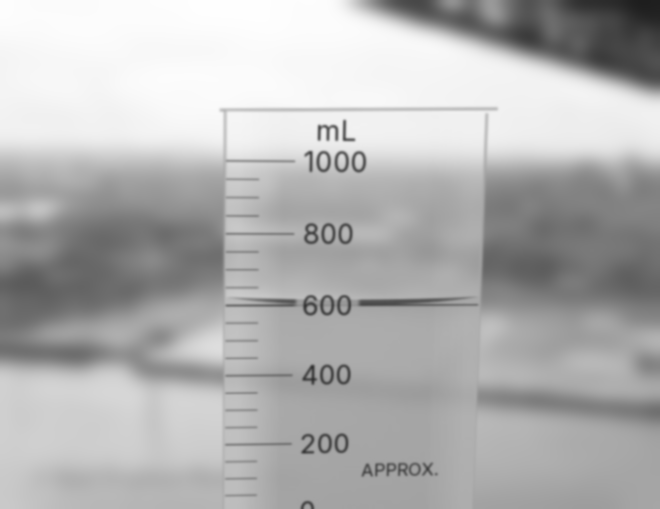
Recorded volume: 600 mL
